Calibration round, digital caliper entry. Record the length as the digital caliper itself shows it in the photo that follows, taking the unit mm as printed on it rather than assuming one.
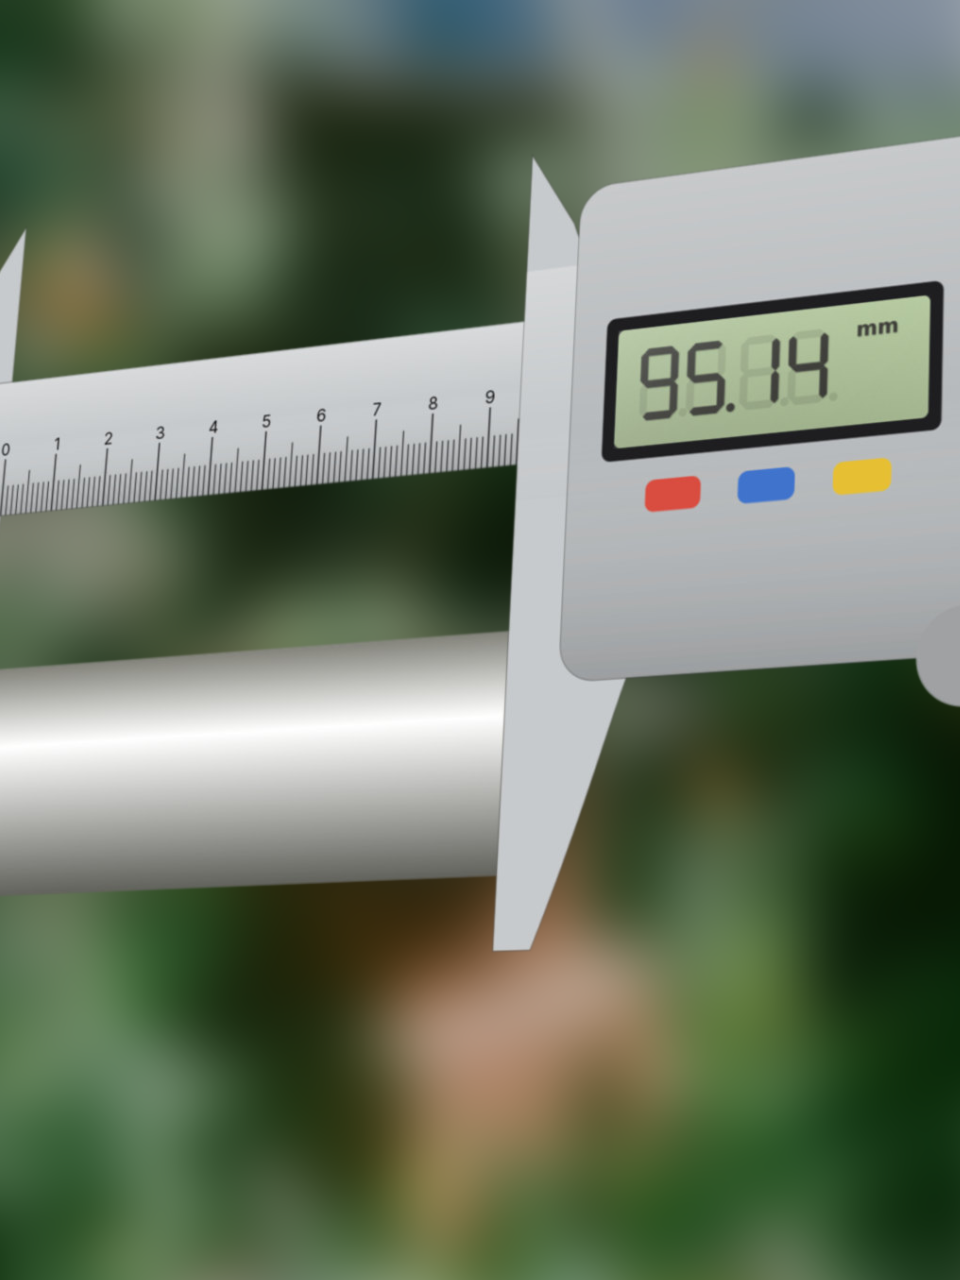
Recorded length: 95.14 mm
